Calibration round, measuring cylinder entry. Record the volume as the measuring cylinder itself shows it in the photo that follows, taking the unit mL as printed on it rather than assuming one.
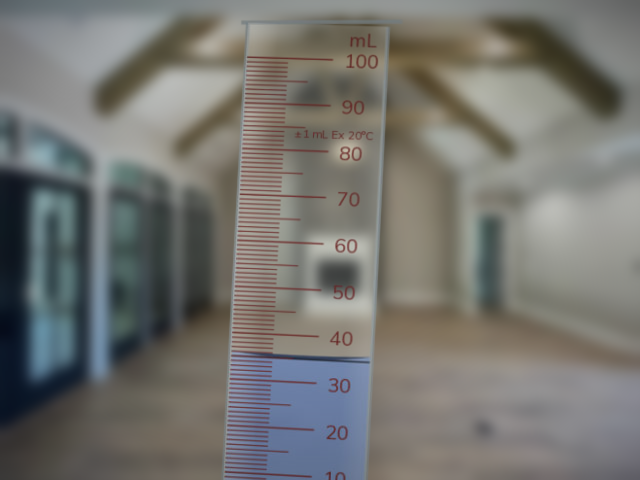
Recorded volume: 35 mL
